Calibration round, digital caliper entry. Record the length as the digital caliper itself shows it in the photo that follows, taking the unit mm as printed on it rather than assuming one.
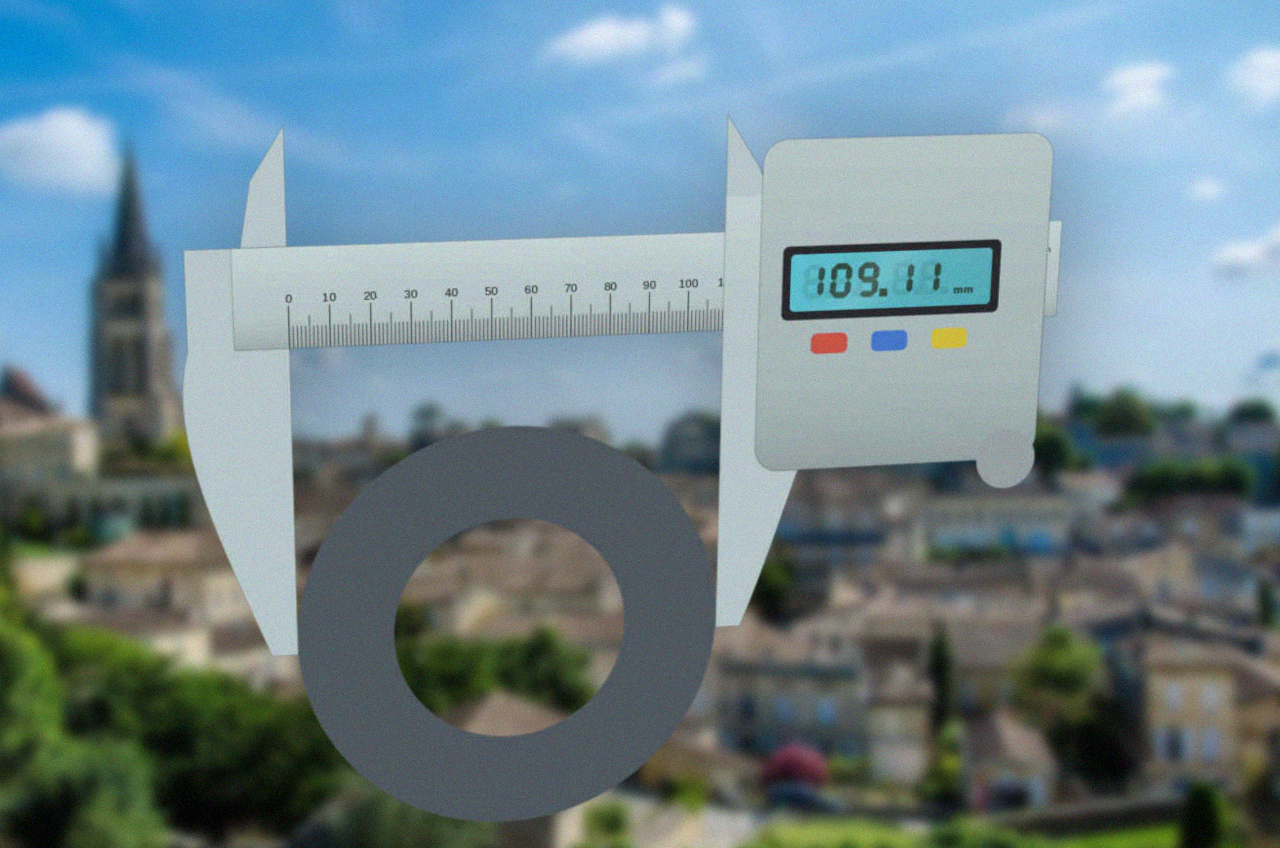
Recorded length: 109.11 mm
